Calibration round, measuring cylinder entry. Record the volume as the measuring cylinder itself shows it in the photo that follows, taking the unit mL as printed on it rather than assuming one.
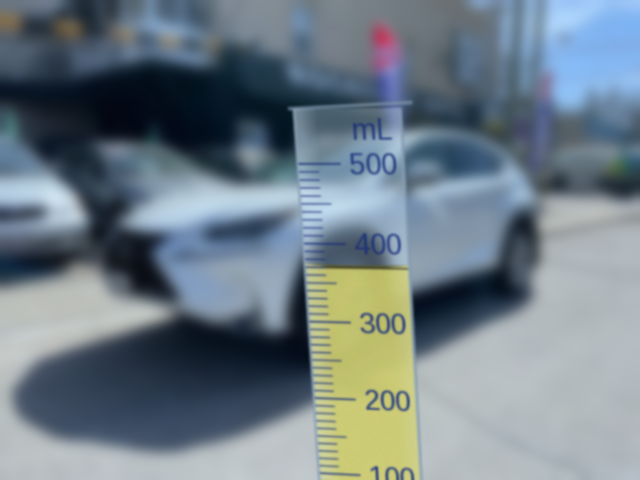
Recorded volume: 370 mL
